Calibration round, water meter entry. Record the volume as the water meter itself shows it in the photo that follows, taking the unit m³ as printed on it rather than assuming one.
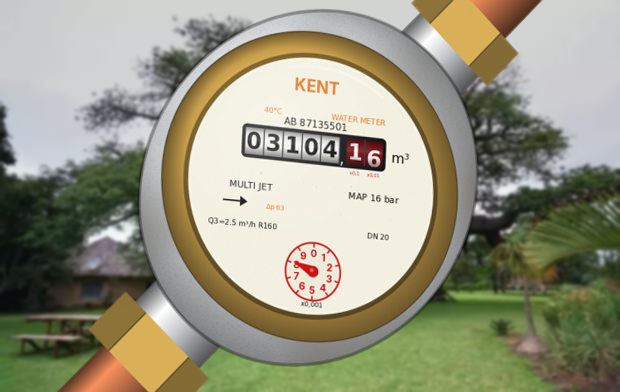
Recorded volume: 3104.158 m³
